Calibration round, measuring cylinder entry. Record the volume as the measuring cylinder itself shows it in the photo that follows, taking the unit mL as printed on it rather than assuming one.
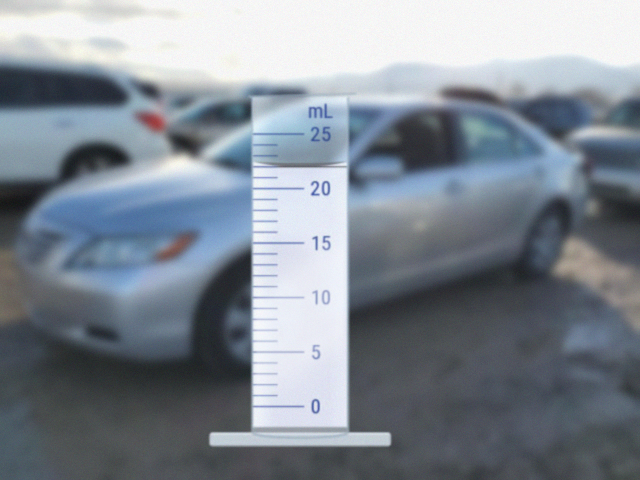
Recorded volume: 22 mL
